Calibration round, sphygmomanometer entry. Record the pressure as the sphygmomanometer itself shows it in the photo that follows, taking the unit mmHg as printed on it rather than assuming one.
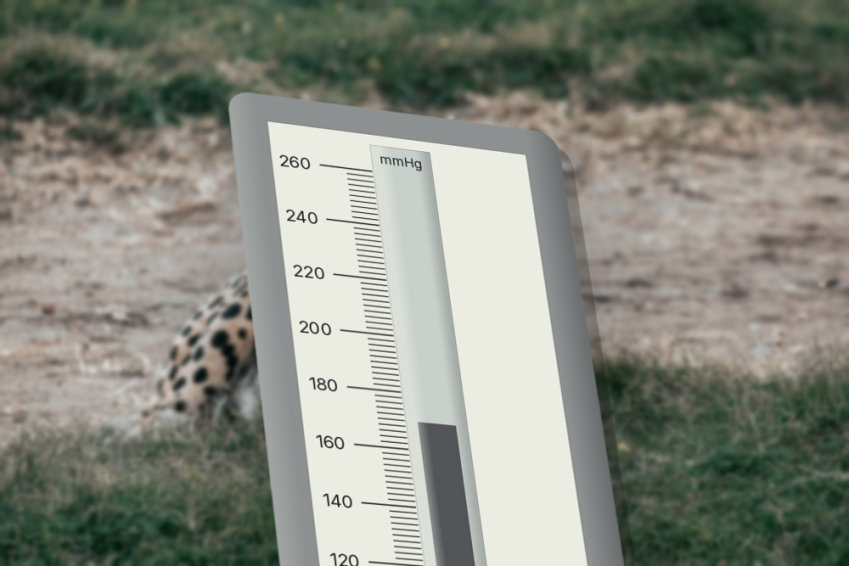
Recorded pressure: 170 mmHg
